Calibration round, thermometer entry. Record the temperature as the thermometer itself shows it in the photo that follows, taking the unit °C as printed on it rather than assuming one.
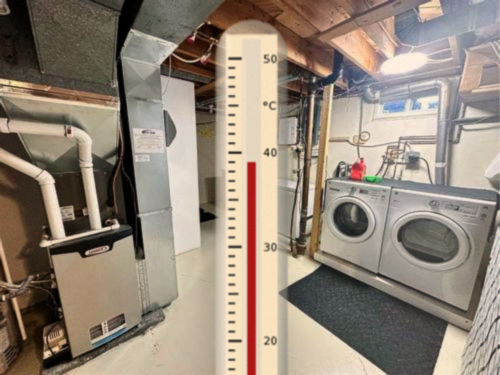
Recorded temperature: 39 °C
